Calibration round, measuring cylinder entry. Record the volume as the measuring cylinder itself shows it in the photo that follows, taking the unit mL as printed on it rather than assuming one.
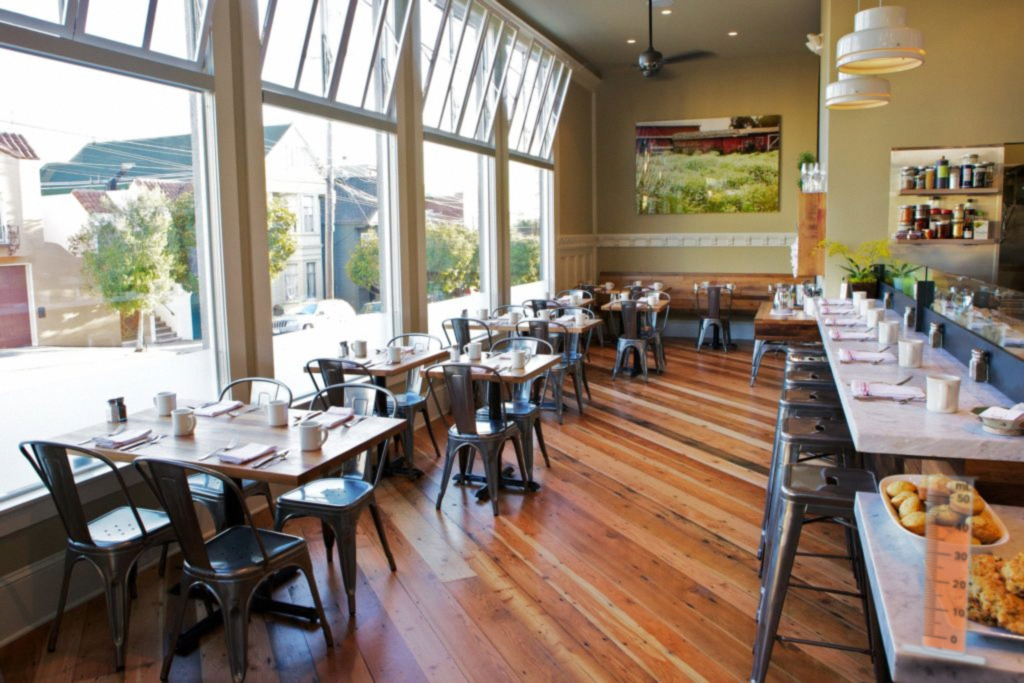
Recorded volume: 40 mL
